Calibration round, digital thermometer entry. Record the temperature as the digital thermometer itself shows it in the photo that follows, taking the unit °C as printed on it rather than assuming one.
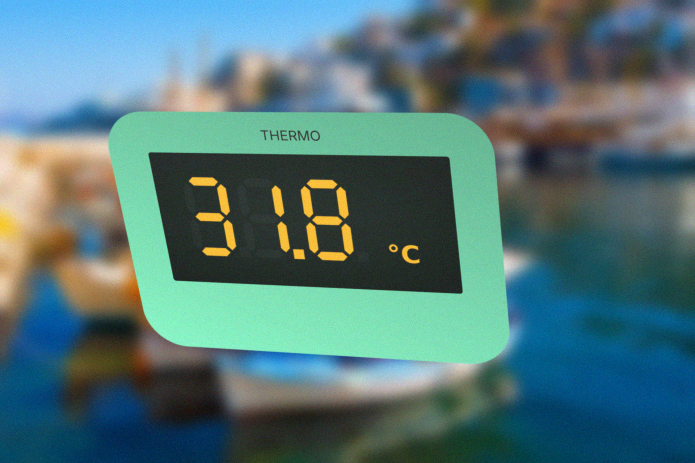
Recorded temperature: 31.8 °C
